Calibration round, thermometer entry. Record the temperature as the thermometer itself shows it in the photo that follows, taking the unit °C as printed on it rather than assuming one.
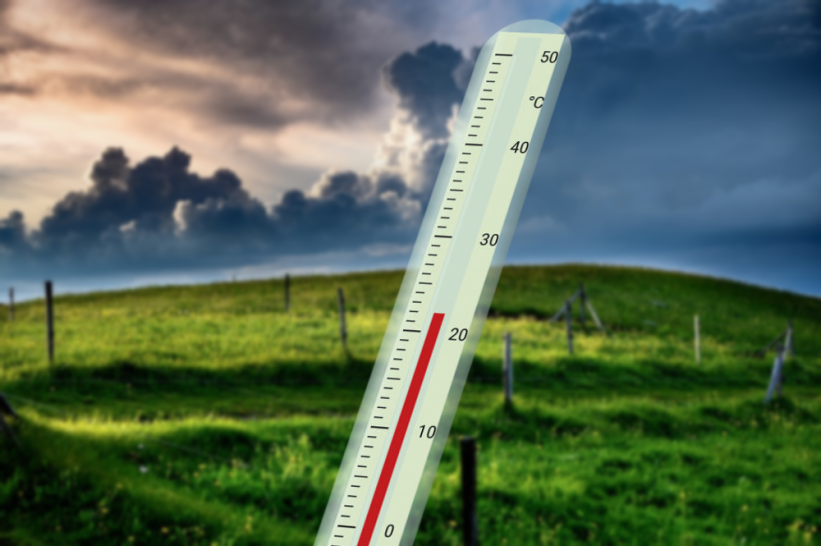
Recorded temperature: 22 °C
